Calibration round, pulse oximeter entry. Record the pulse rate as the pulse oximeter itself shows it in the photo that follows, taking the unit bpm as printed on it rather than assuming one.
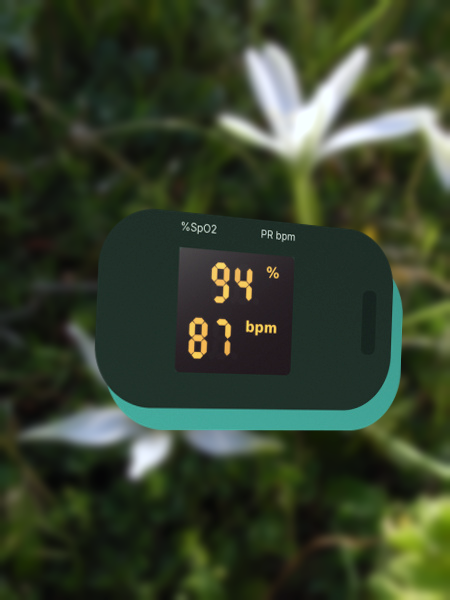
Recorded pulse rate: 87 bpm
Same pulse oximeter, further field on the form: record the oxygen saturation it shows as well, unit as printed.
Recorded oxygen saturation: 94 %
